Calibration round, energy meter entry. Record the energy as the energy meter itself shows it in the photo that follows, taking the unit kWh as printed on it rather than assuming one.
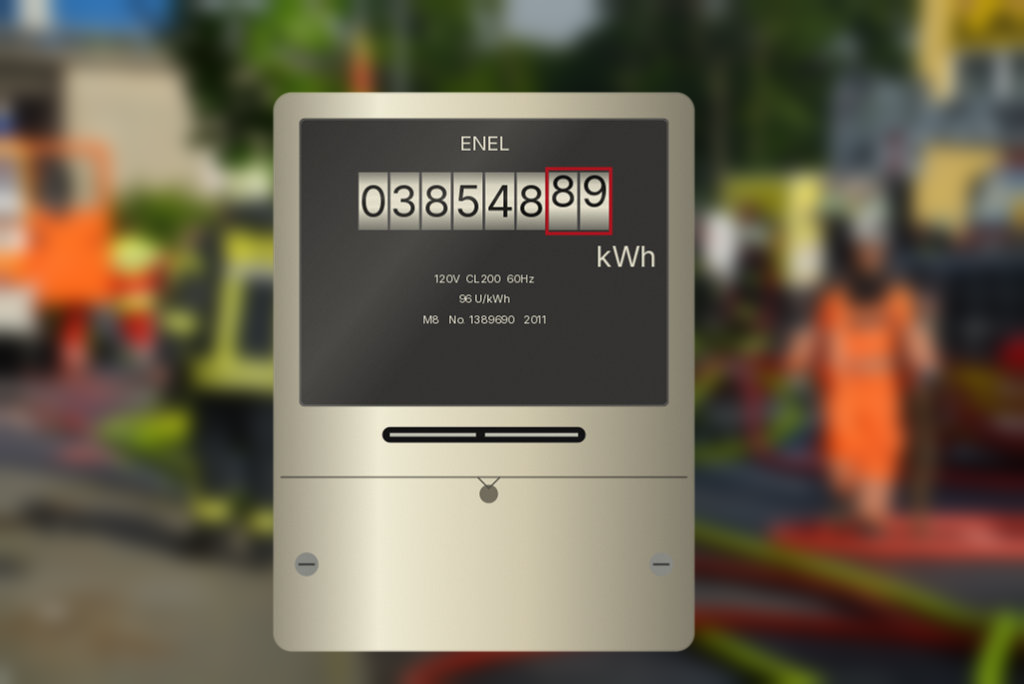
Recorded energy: 38548.89 kWh
